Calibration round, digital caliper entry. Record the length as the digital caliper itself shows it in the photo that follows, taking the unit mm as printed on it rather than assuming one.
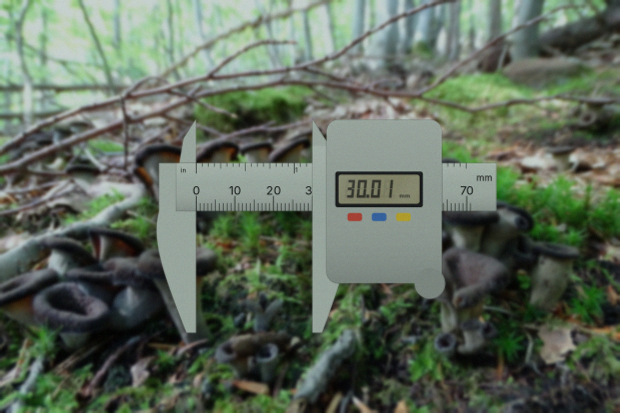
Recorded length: 30.01 mm
